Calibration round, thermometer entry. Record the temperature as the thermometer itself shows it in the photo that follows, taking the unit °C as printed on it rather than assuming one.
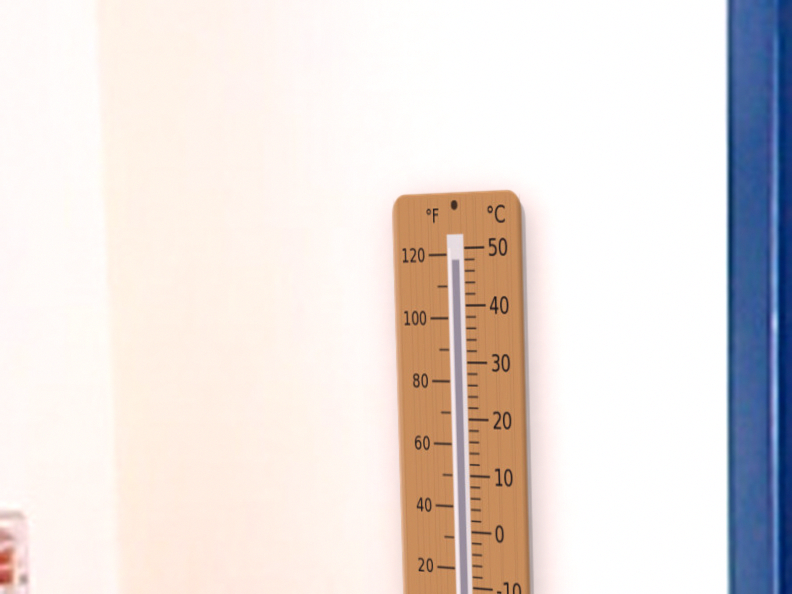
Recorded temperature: 48 °C
